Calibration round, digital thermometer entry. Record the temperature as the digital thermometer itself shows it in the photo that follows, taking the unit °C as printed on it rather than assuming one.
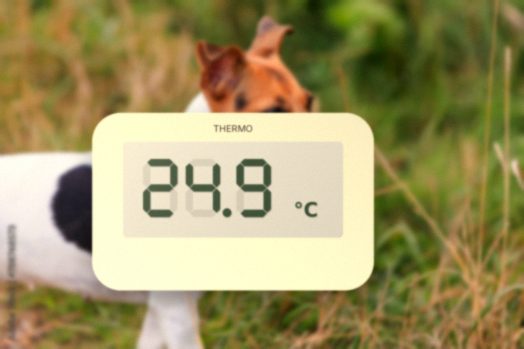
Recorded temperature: 24.9 °C
